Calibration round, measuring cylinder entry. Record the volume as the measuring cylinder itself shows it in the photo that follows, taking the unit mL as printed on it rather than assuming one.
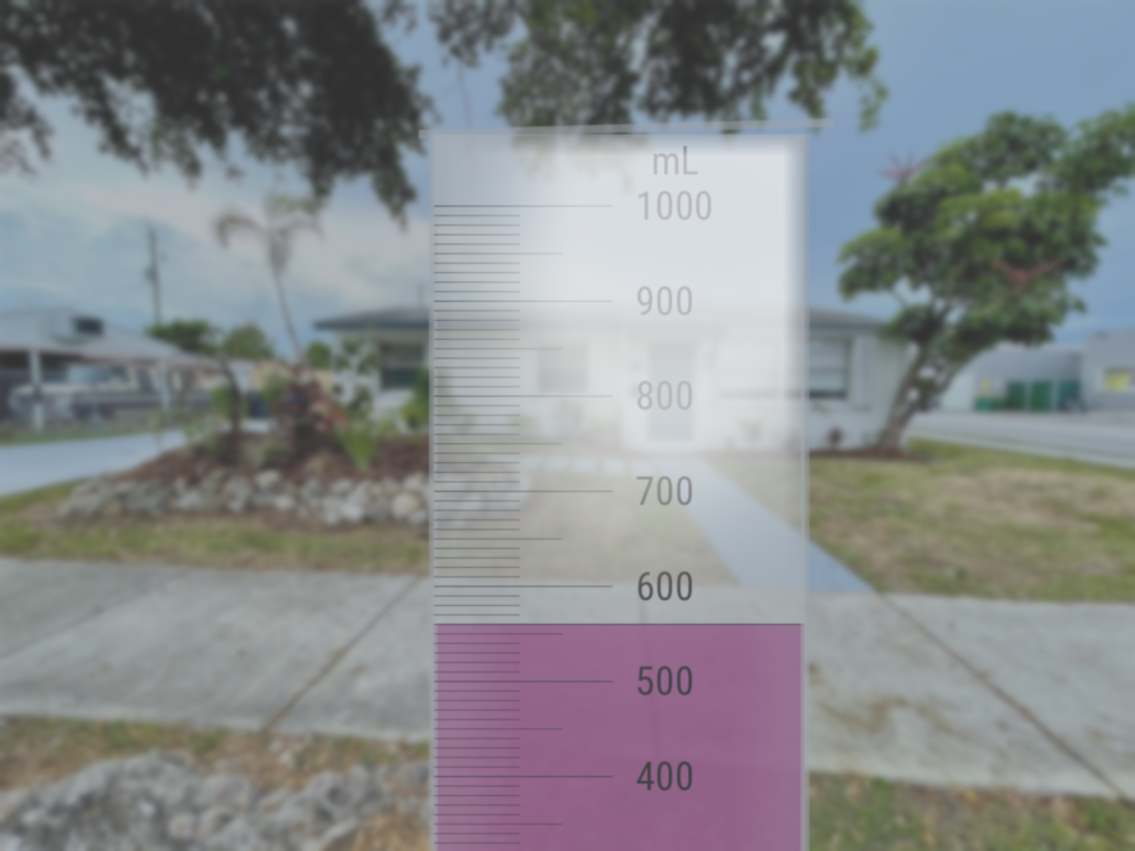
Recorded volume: 560 mL
